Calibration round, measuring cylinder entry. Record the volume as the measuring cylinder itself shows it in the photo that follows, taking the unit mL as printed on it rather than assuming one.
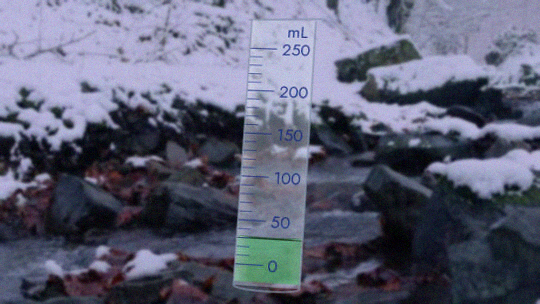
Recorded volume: 30 mL
